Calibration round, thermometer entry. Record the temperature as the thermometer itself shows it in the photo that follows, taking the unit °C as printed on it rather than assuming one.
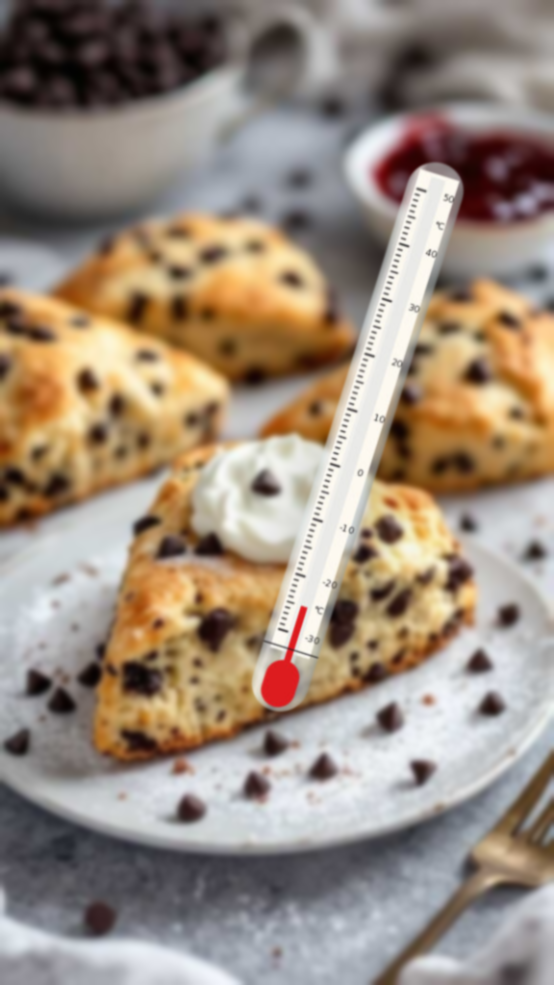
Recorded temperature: -25 °C
